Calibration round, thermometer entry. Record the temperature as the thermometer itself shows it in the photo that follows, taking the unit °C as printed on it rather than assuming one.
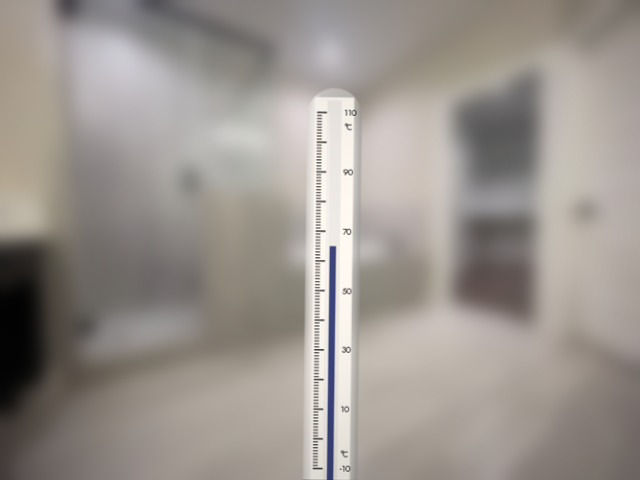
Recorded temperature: 65 °C
